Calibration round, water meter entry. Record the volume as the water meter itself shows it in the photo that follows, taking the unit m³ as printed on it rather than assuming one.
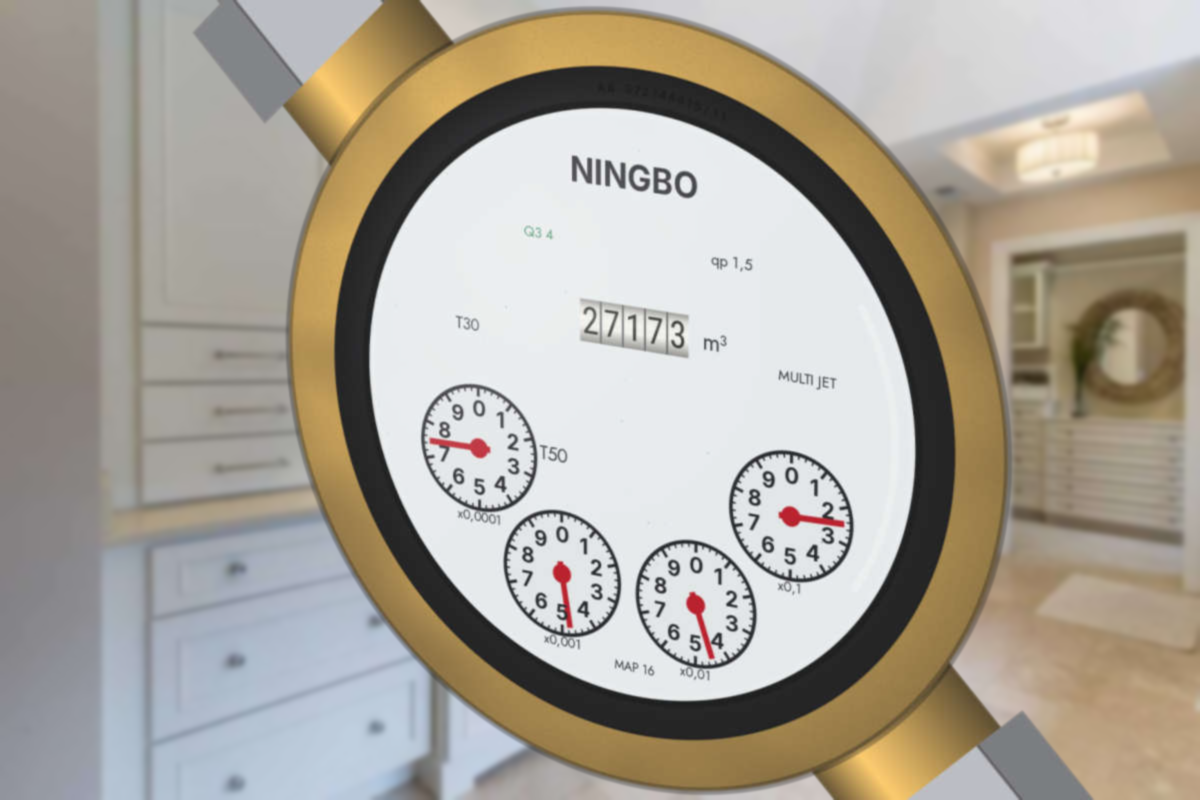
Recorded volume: 27173.2447 m³
